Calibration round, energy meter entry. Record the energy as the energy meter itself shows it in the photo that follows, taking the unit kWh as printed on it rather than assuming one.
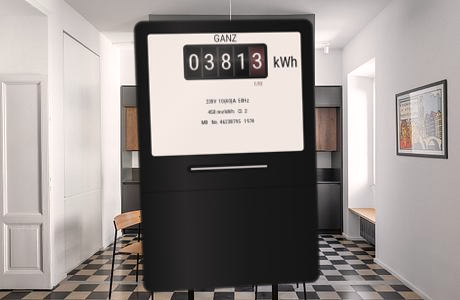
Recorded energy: 381.3 kWh
